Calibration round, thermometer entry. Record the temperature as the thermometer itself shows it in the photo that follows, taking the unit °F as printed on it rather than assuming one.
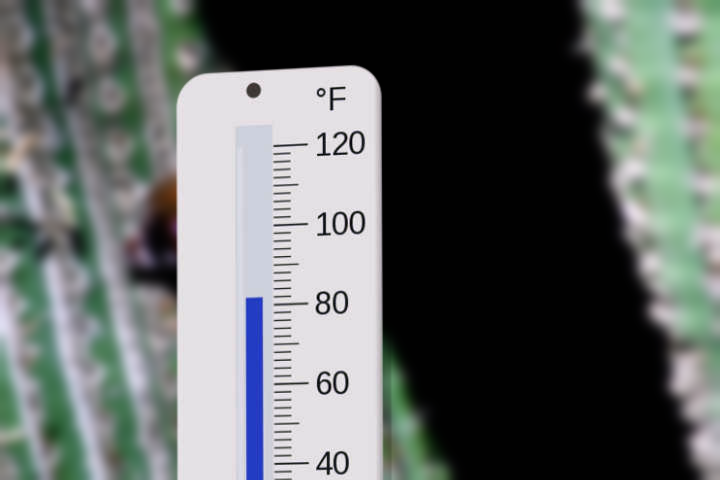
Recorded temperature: 82 °F
